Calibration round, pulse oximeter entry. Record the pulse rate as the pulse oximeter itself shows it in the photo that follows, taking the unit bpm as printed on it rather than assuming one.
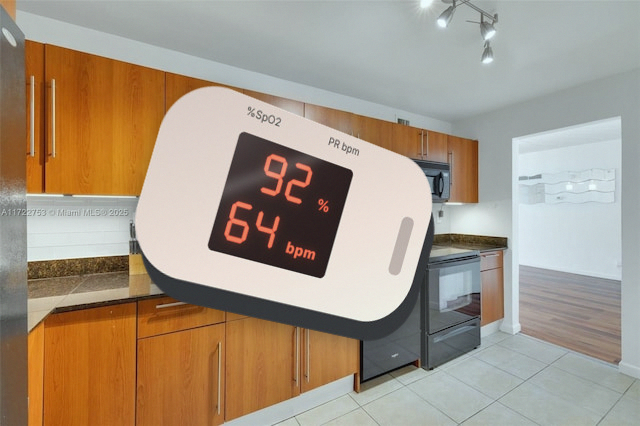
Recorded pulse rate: 64 bpm
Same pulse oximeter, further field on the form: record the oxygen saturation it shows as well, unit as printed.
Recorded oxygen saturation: 92 %
